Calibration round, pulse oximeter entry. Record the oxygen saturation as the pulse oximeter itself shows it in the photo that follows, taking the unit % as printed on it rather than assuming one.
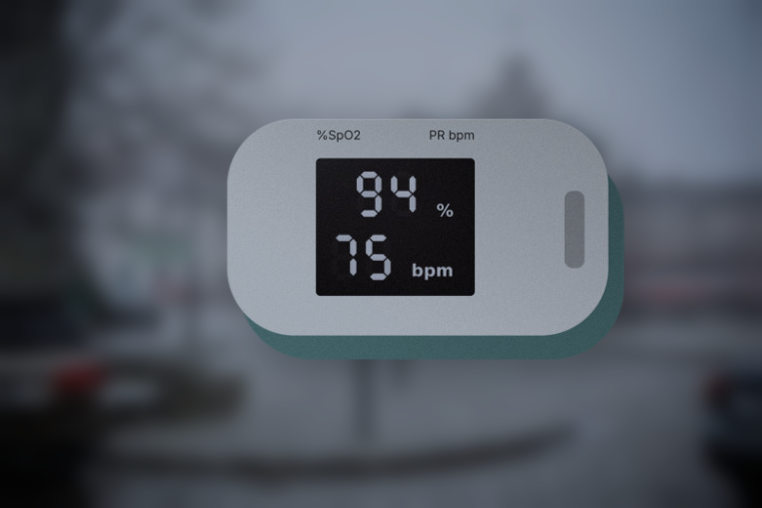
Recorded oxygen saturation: 94 %
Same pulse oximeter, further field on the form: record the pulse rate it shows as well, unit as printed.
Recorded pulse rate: 75 bpm
